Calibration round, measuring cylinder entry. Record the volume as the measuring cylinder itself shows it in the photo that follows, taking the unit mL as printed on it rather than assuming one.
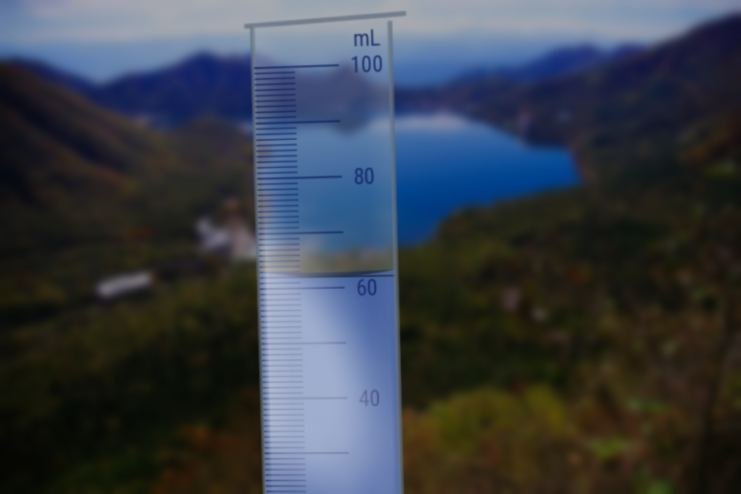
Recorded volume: 62 mL
